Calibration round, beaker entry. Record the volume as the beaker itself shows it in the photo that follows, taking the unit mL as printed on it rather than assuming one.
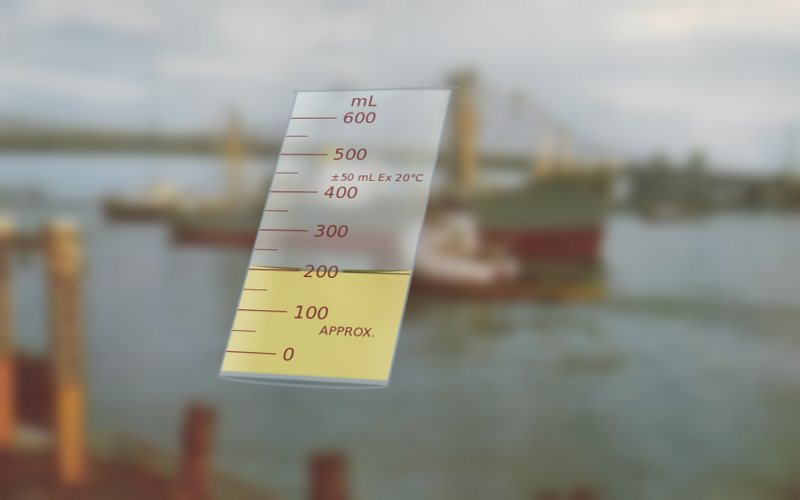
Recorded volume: 200 mL
